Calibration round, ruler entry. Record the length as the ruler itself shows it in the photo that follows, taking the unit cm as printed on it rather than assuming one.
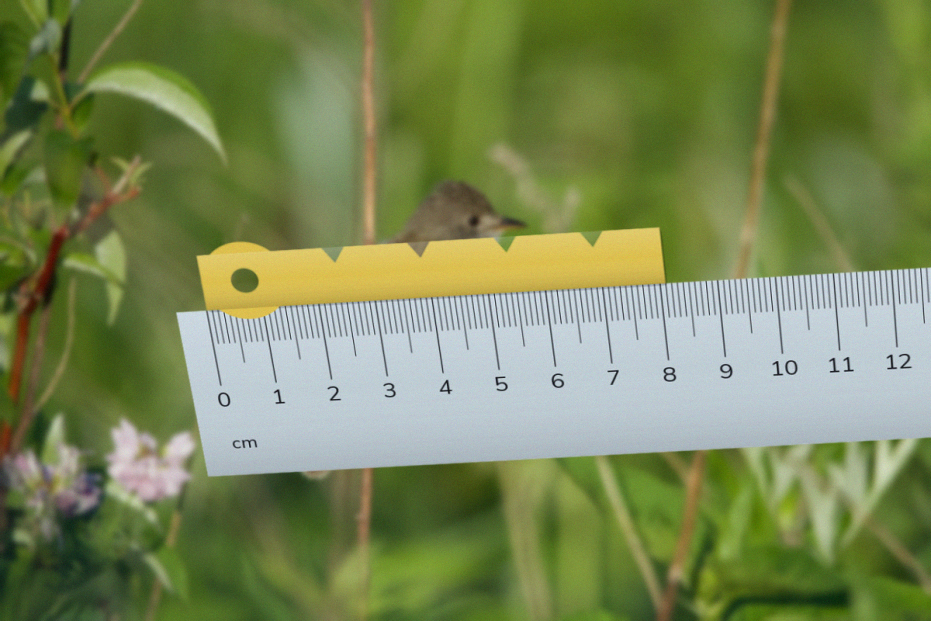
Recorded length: 8.1 cm
